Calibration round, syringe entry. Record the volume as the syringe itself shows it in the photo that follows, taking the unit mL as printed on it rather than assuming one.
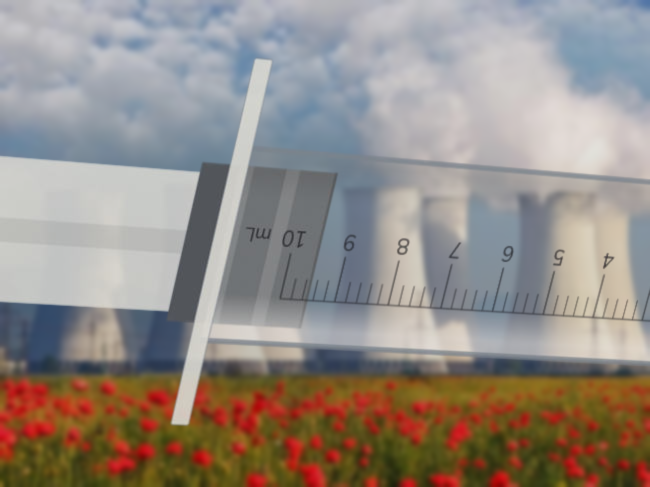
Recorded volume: 9.5 mL
